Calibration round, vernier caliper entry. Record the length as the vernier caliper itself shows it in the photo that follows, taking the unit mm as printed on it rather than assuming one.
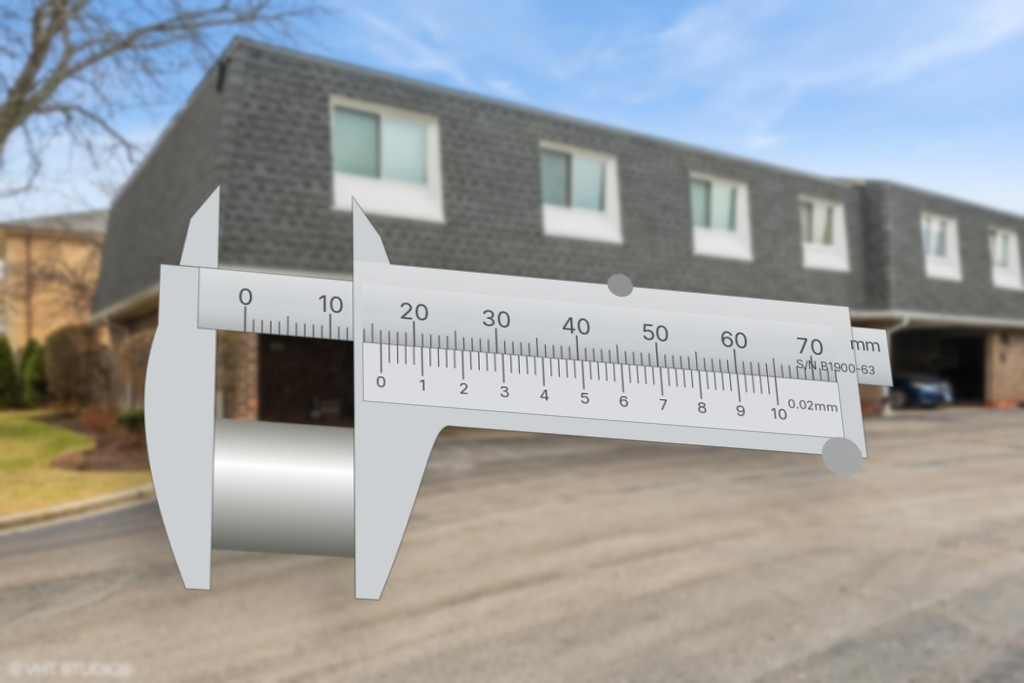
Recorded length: 16.0 mm
